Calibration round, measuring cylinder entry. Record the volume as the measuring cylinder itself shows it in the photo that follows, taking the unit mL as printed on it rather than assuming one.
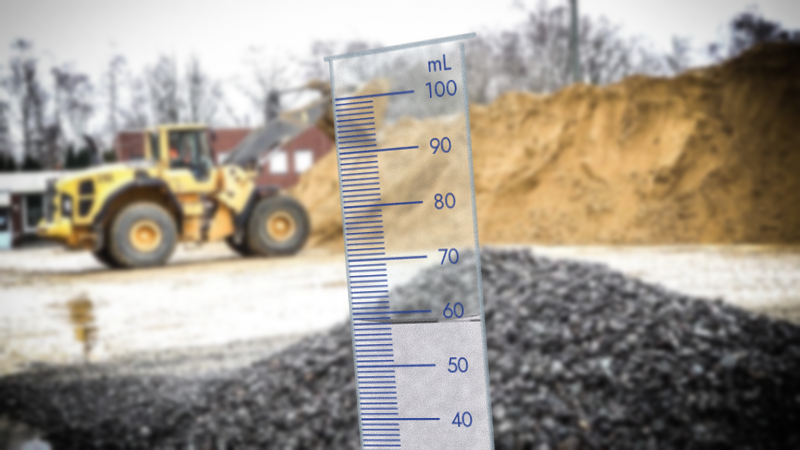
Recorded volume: 58 mL
